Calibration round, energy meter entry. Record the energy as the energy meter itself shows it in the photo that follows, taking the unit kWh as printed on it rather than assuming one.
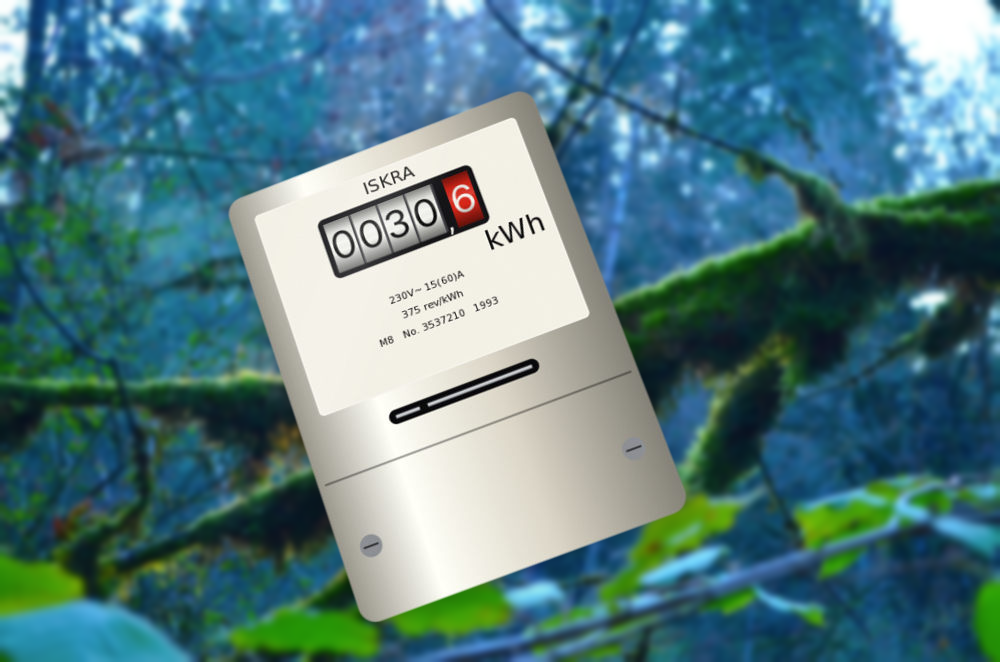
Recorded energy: 30.6 kWh
